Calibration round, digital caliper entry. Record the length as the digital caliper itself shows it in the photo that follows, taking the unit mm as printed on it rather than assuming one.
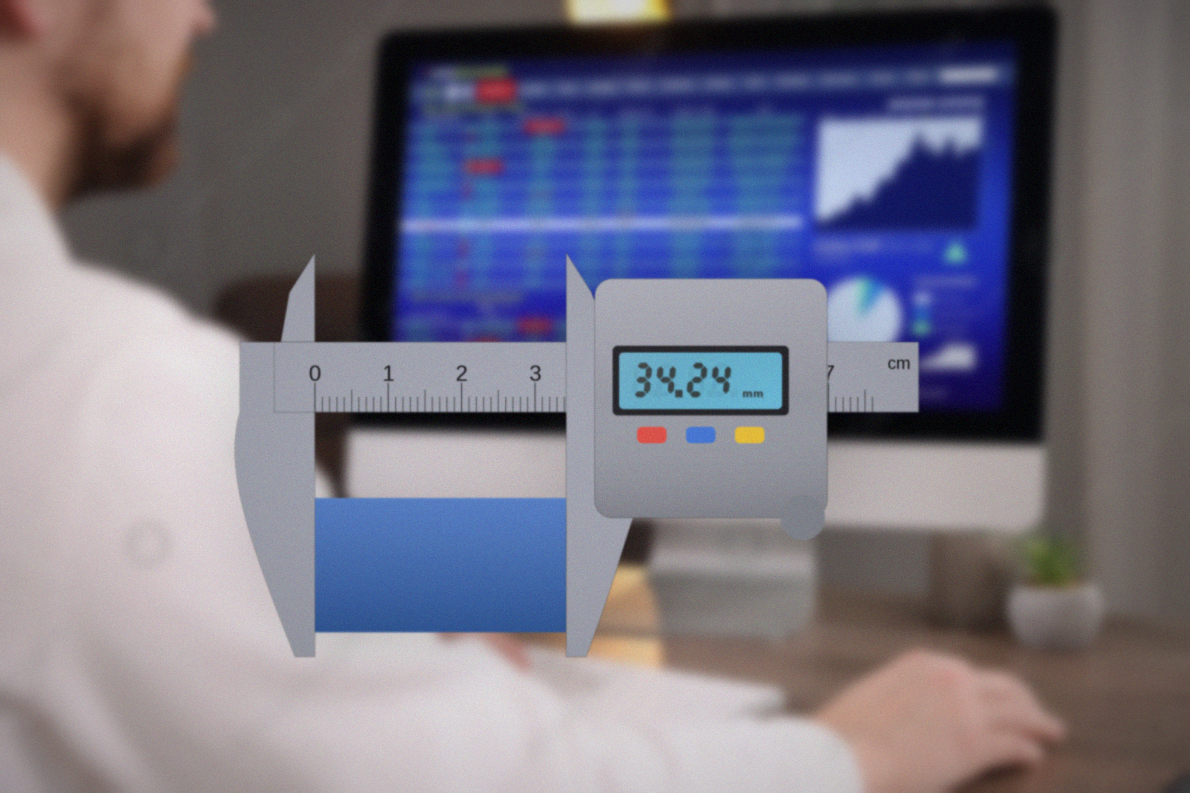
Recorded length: 34.24 mm
